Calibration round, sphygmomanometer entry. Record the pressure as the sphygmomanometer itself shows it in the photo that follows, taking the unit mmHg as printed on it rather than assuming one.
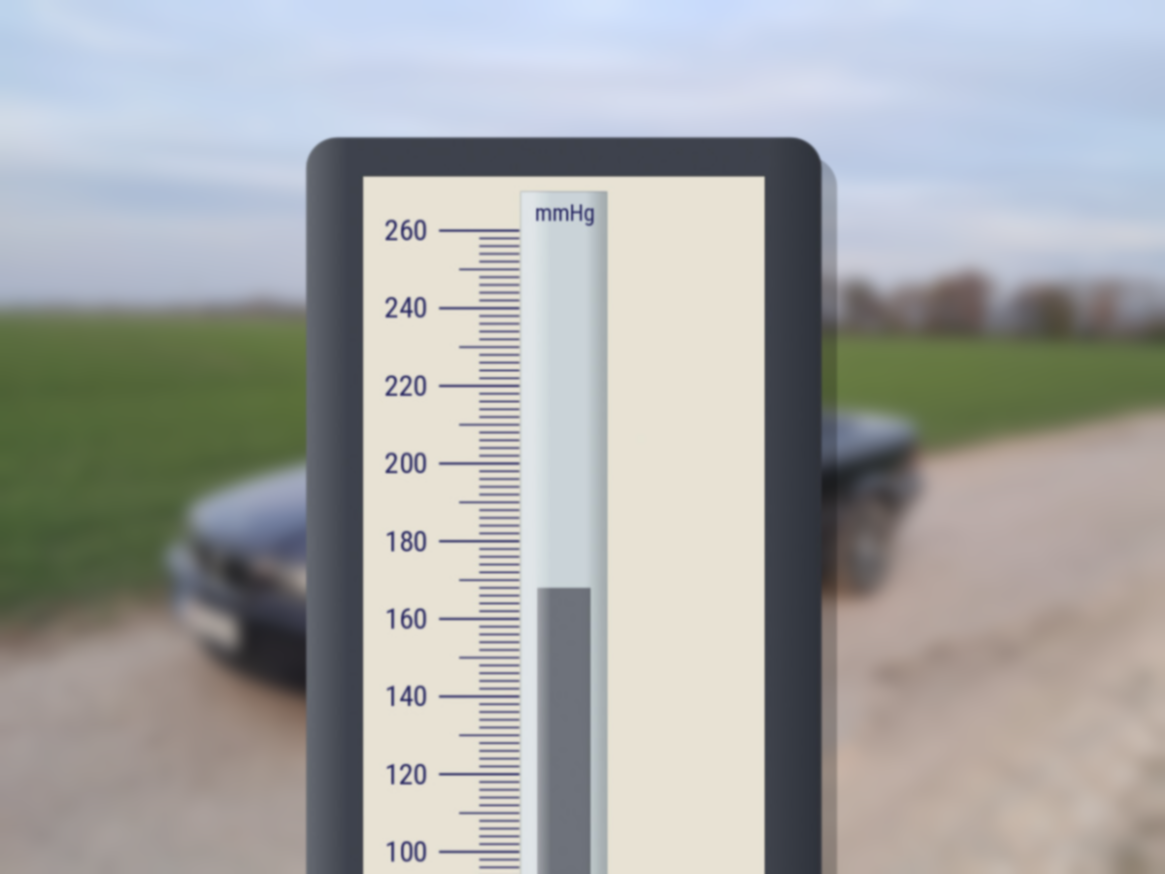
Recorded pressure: 168 mmHg
